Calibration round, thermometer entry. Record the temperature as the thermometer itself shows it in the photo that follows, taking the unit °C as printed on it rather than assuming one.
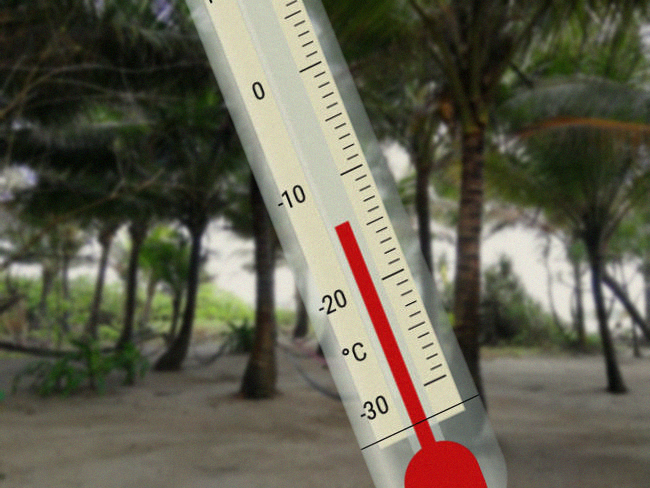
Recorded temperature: -14 °C
